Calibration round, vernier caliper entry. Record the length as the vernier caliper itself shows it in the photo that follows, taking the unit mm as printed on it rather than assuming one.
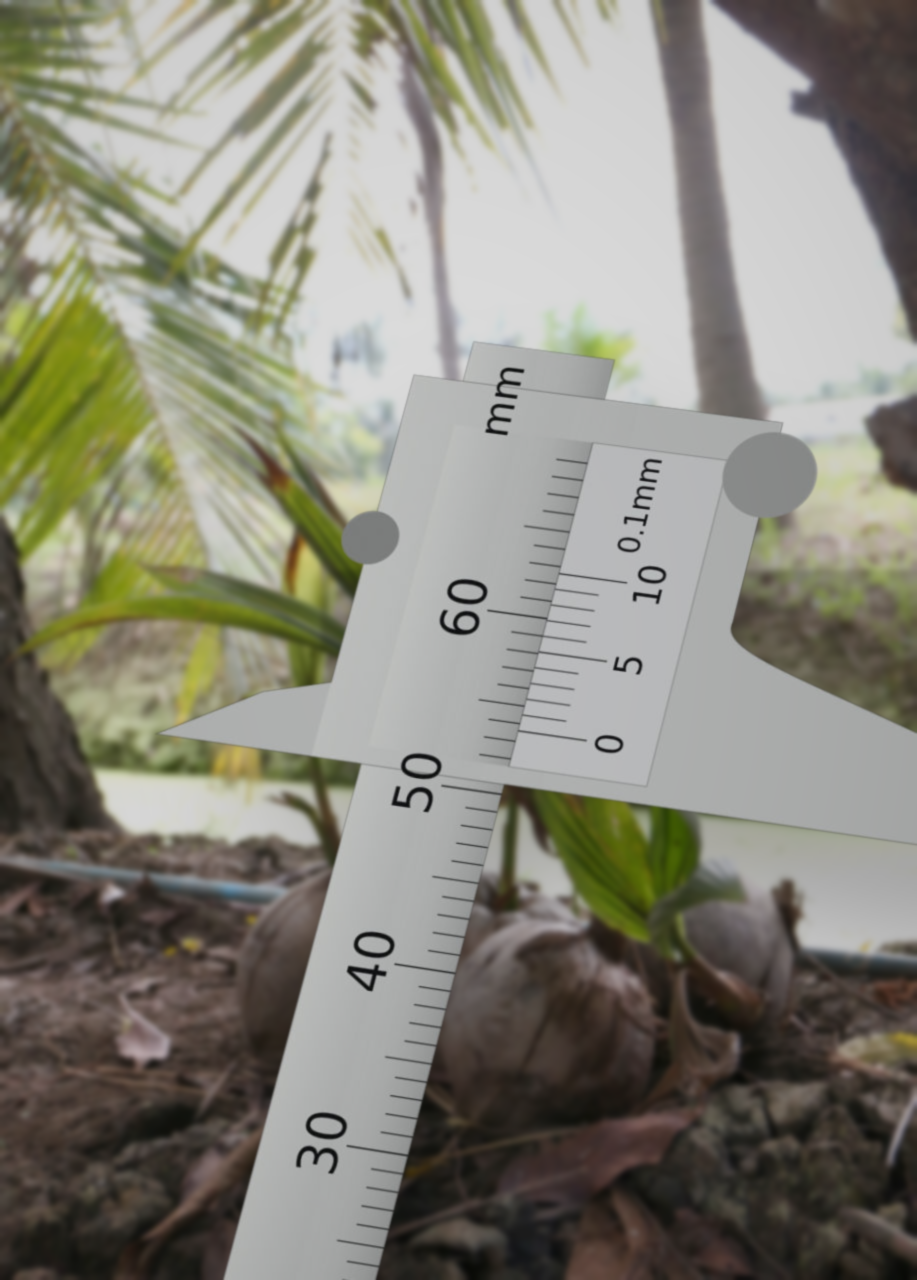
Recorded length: 53.6 mm
